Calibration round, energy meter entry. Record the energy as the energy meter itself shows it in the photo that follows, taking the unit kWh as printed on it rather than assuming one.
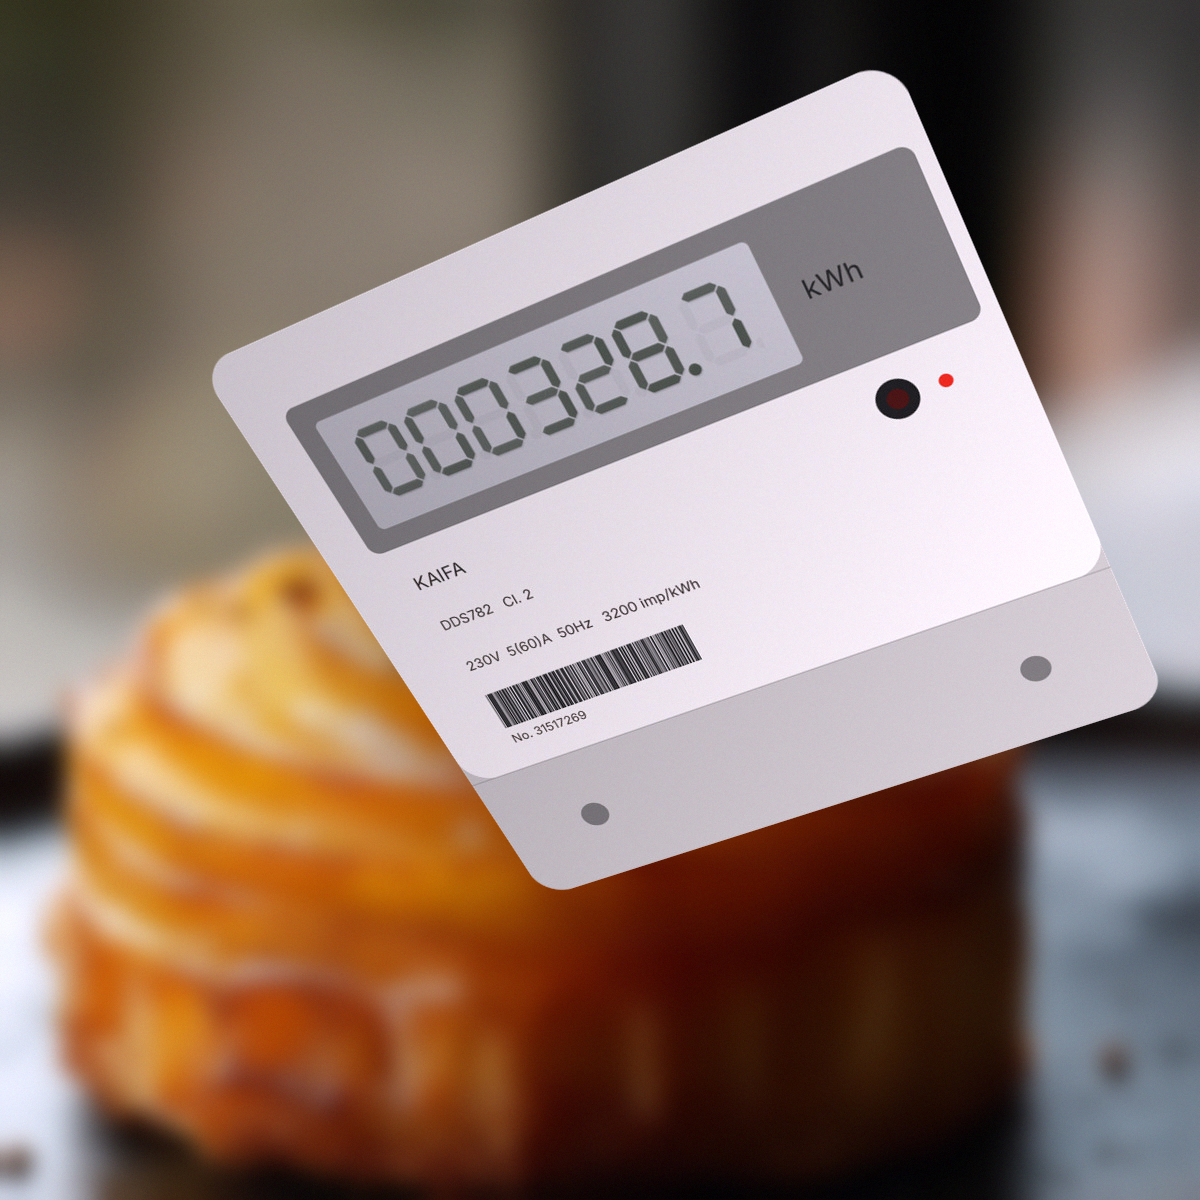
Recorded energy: 328.7 kWh
